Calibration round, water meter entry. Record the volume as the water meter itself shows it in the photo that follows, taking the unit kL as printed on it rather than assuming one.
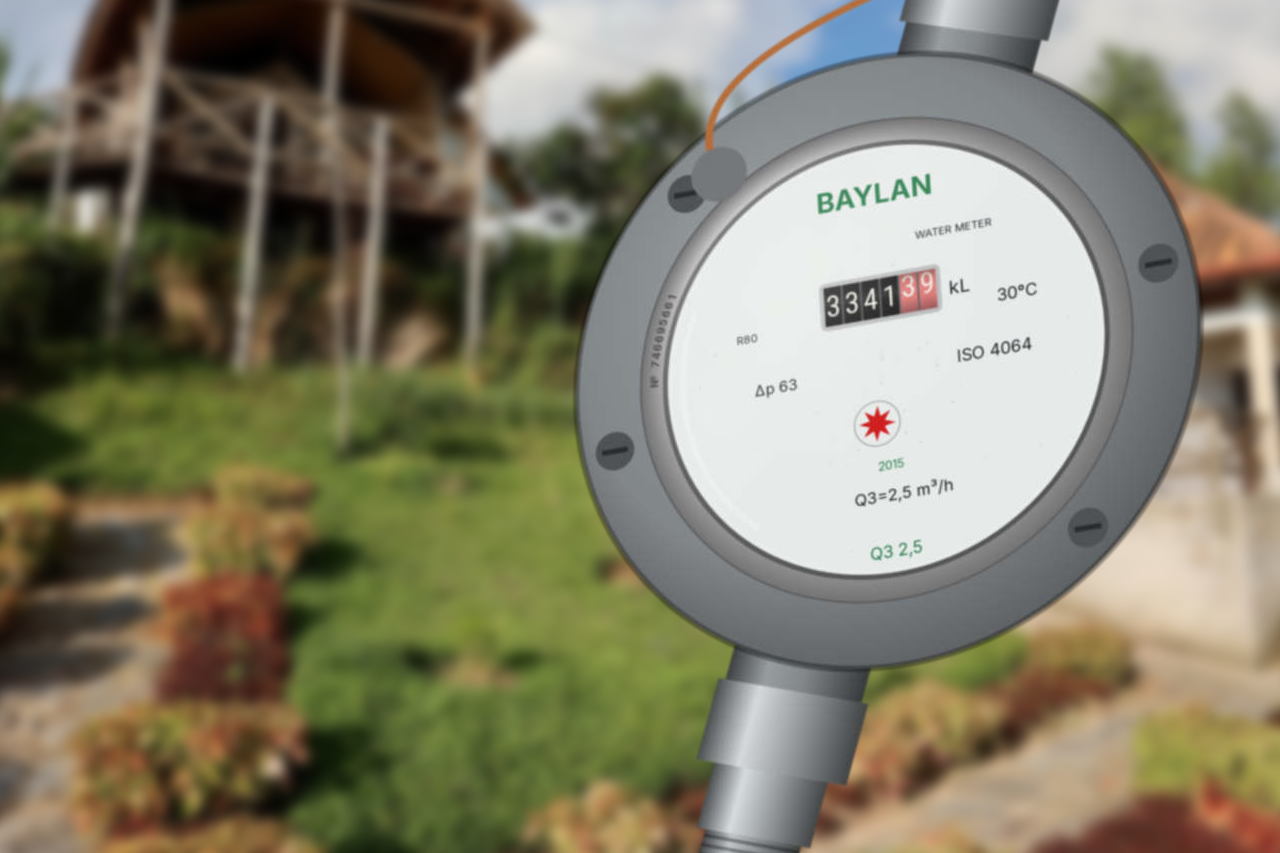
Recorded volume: 3341.39 kL
